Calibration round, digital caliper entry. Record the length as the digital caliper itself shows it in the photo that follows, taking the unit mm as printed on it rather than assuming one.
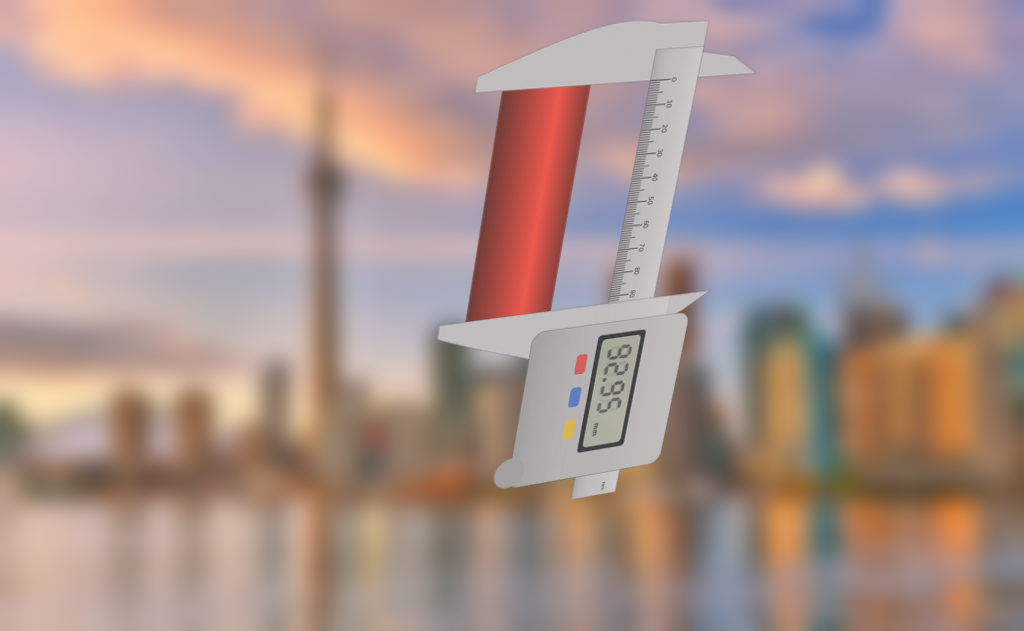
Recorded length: 92.95 mm
